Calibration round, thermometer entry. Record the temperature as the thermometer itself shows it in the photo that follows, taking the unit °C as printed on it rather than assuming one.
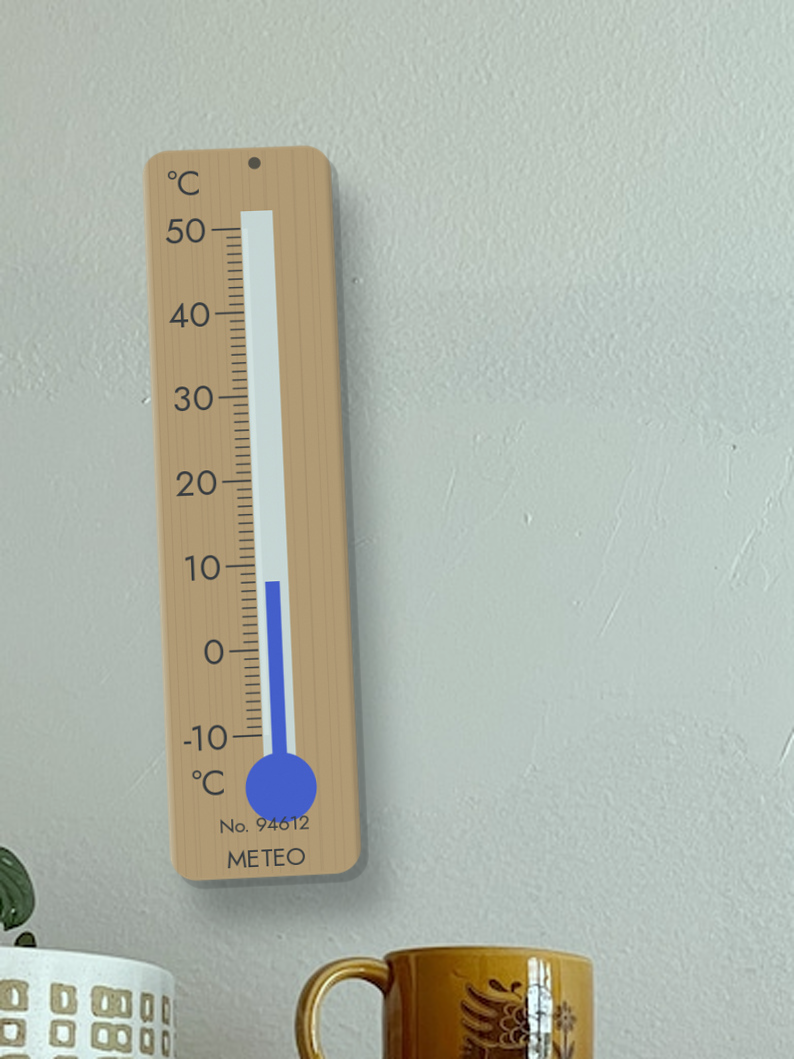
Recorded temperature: 8 °C
